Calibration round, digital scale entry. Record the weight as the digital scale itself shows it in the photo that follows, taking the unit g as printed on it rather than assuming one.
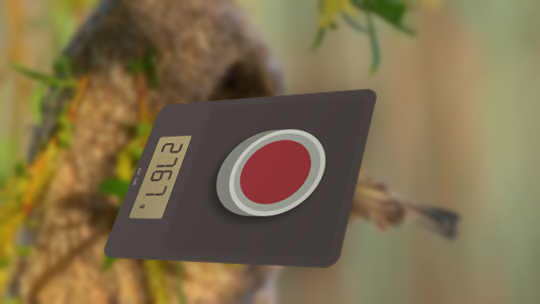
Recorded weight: 2767 g
